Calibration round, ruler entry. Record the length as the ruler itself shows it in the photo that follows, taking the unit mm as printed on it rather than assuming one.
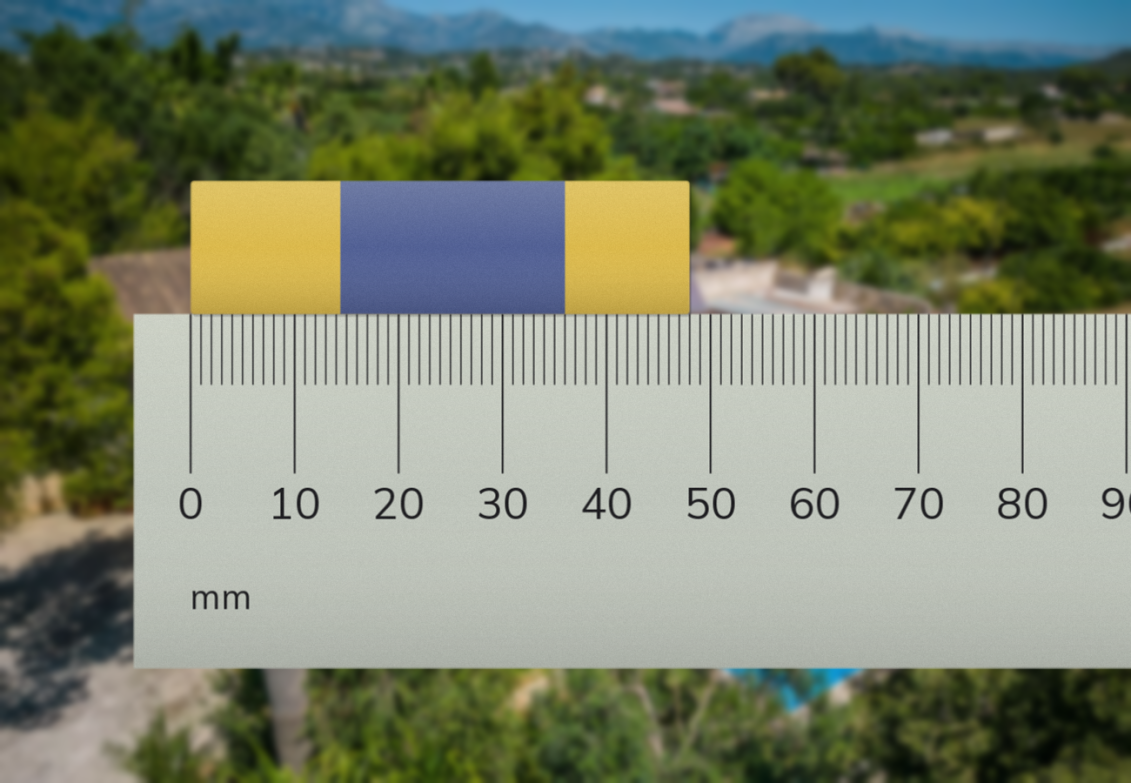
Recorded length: 48 mm
